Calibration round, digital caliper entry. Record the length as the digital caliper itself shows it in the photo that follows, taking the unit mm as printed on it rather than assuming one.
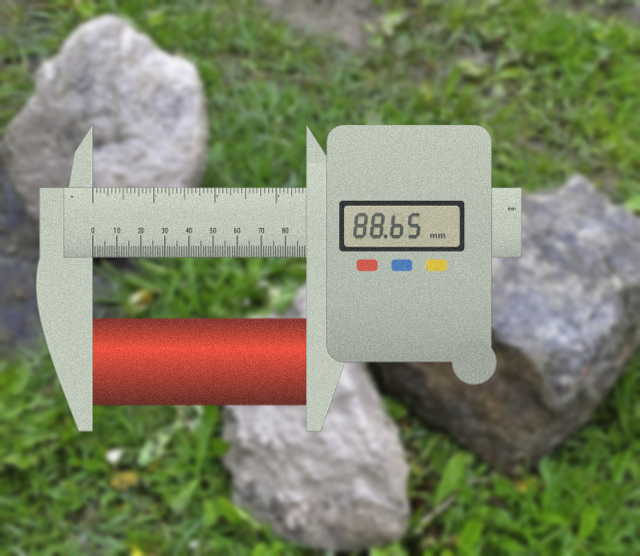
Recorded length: 88.65 mm
